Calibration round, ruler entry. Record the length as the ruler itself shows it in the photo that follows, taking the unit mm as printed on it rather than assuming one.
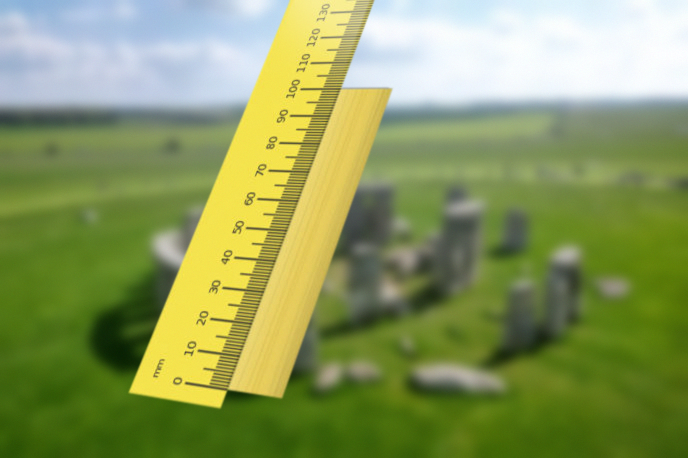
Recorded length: 100 mm
